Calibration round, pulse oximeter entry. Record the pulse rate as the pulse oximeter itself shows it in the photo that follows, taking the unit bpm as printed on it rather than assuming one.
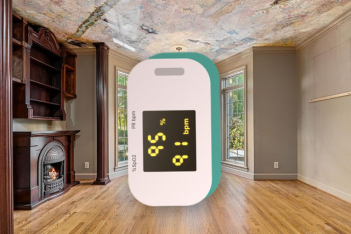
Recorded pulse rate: 91 bpm
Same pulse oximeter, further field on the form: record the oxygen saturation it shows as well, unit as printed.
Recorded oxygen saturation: 95 %
